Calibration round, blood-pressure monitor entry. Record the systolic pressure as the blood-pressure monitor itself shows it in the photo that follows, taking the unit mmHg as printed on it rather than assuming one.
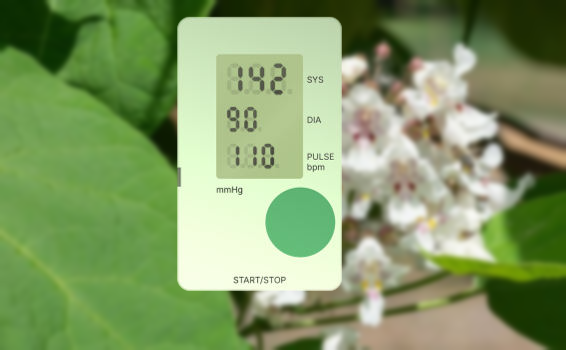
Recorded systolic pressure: 142 mmHg
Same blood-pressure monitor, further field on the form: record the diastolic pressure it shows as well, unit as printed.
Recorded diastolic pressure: 90 mmHg
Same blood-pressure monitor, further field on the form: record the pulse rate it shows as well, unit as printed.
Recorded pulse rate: 110 bpm
